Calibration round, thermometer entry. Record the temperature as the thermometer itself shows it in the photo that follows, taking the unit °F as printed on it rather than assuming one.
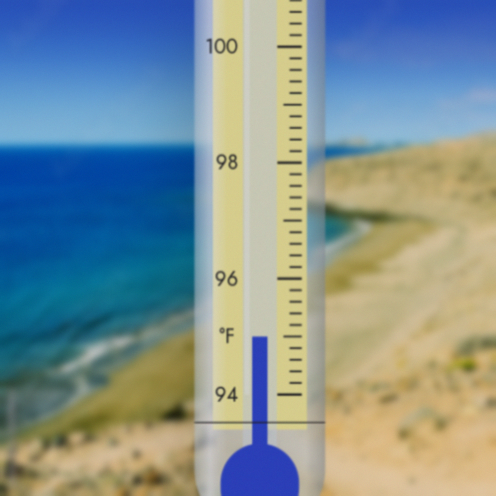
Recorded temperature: 95 °F
